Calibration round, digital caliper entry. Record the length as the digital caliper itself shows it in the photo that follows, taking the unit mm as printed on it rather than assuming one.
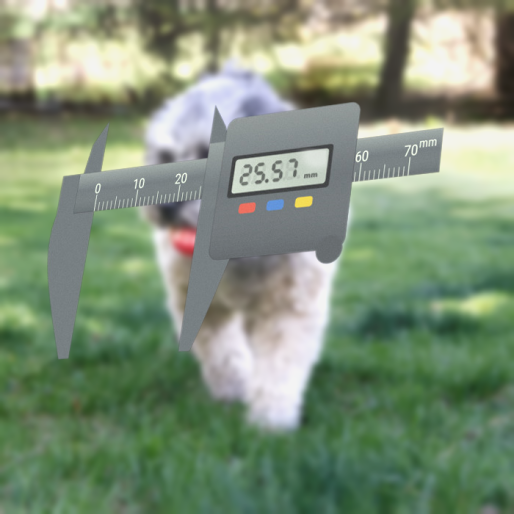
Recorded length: 25.57 mm
